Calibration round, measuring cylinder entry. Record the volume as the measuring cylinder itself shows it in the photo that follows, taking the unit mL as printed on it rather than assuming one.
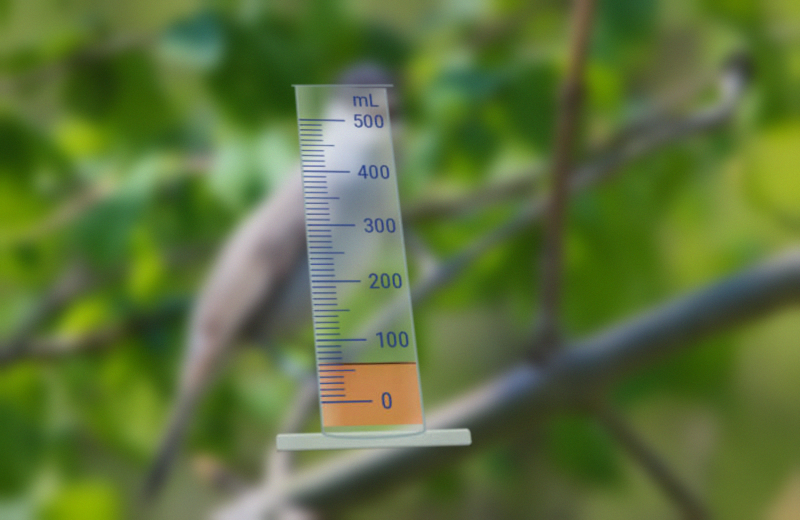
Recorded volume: 60 mL
